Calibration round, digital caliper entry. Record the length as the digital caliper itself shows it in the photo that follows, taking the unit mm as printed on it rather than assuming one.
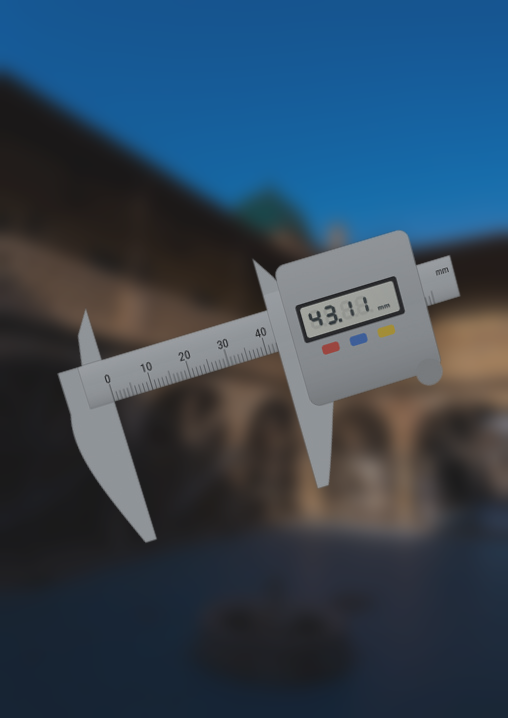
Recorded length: 43.11 mm
